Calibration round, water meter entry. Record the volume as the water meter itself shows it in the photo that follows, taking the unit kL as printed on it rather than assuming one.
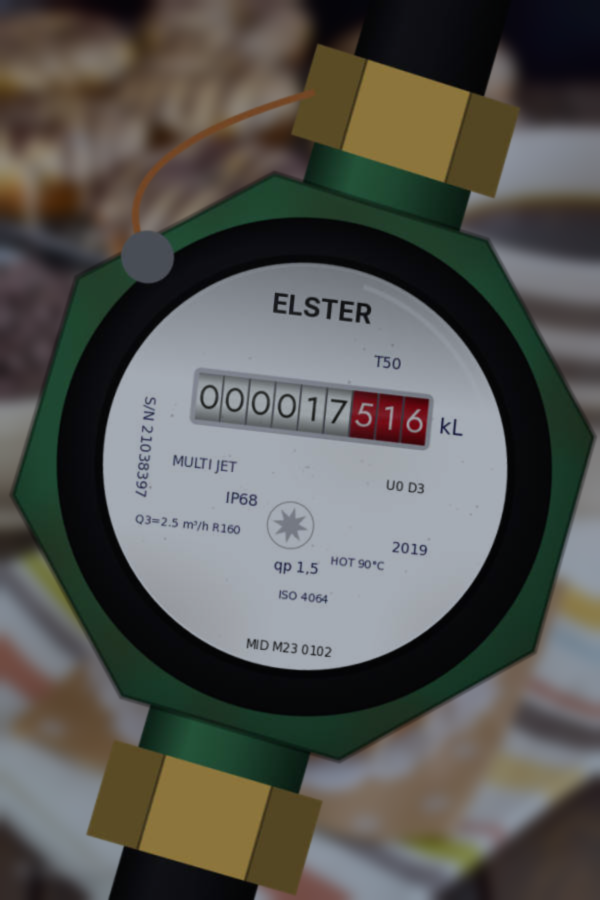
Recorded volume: 17.516 kL
